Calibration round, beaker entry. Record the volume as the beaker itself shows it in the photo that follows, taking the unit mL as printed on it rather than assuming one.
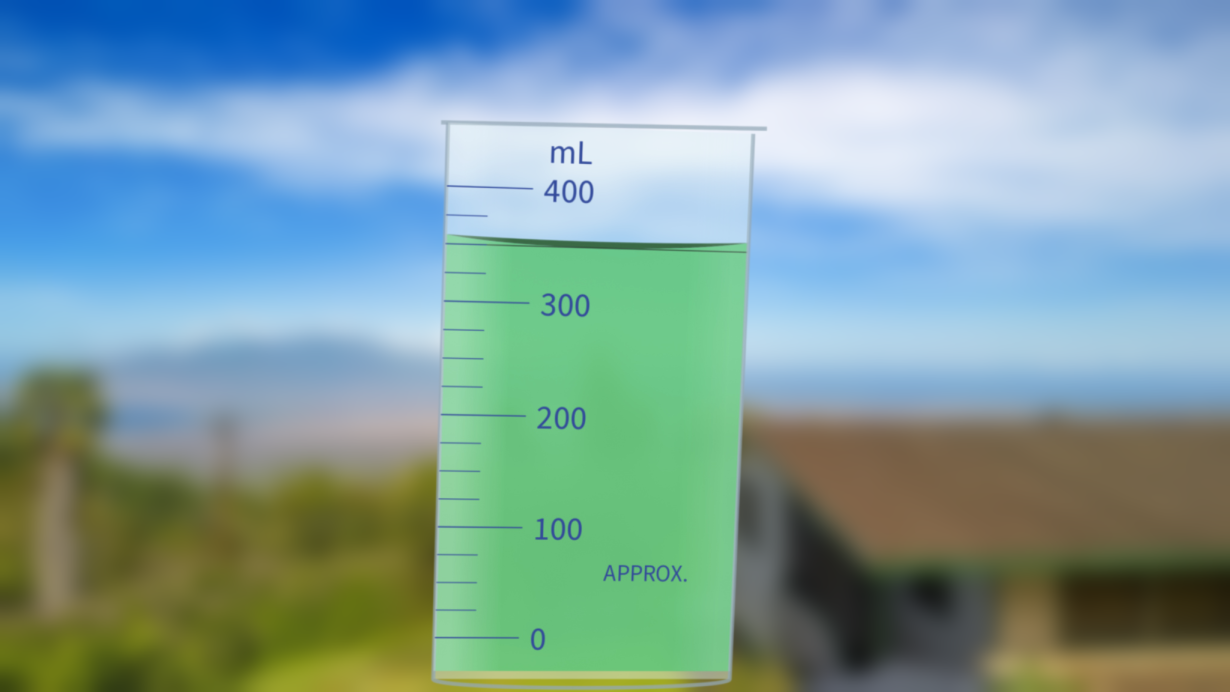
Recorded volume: 350 mL
